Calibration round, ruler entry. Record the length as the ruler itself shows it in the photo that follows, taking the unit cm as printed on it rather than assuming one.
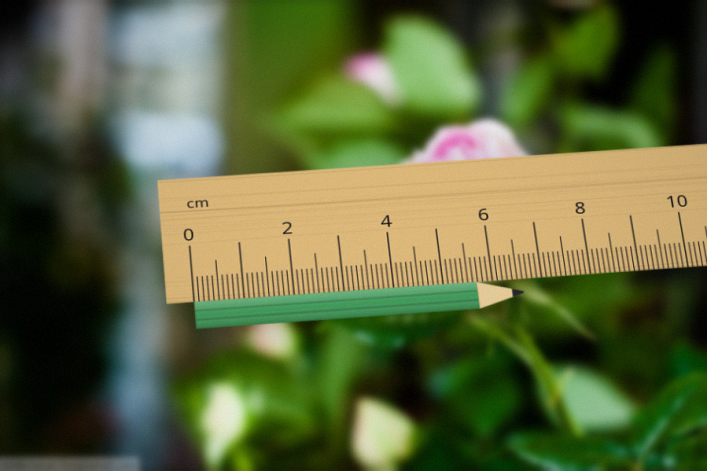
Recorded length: 6.6 cm
